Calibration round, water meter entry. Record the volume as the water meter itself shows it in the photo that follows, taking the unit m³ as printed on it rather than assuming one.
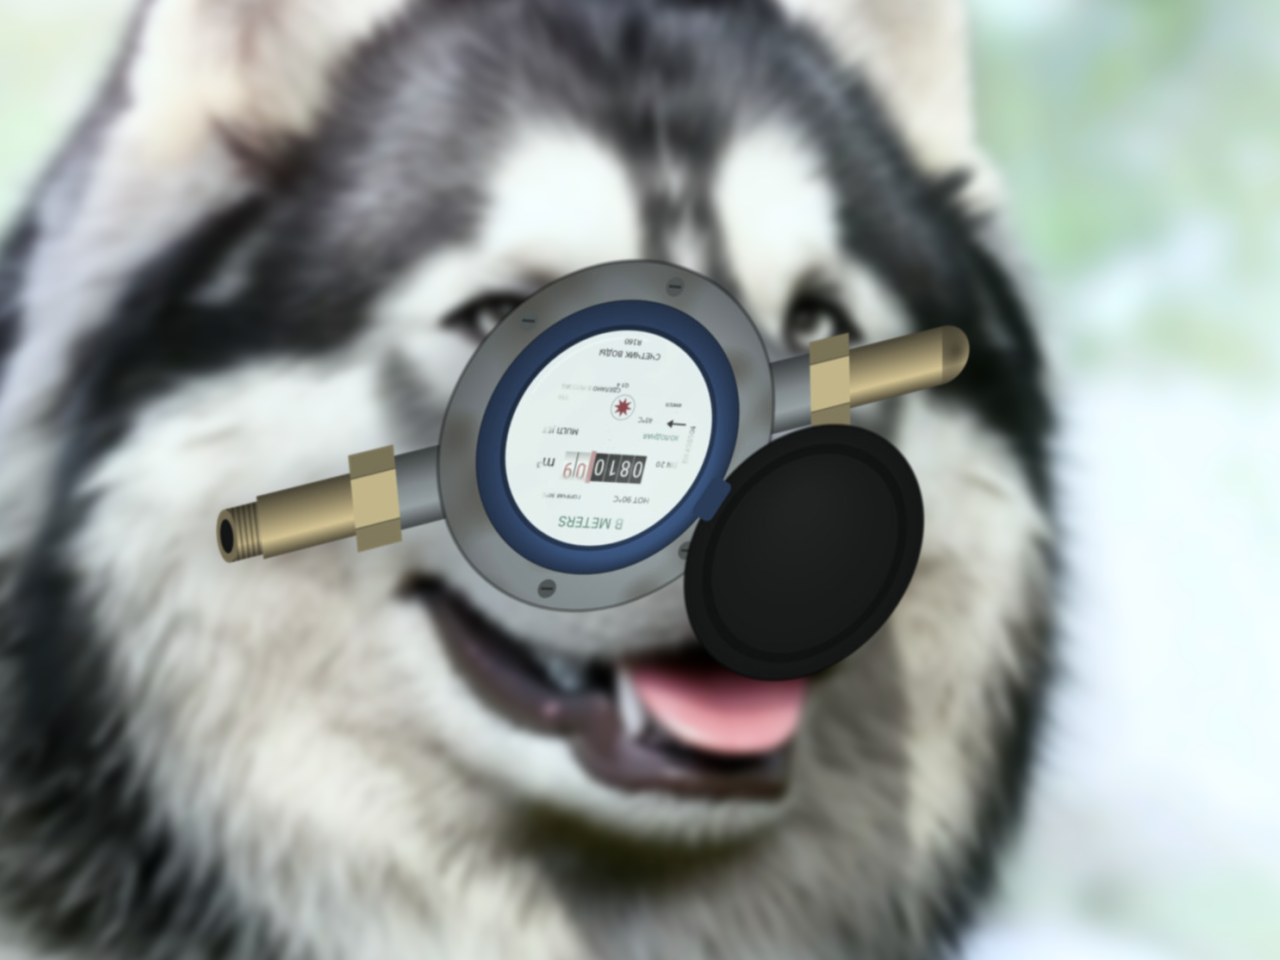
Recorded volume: 810.09 m³
